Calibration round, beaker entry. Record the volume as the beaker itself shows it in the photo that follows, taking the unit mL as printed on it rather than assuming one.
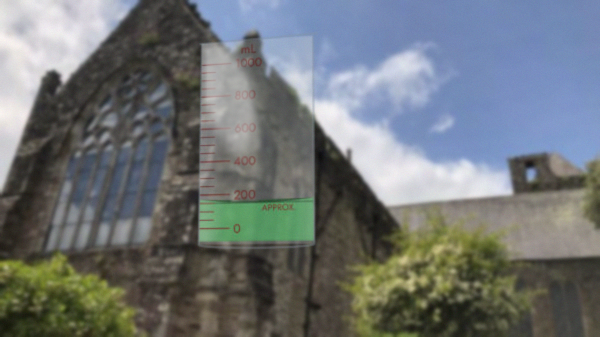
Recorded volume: 150 mL
